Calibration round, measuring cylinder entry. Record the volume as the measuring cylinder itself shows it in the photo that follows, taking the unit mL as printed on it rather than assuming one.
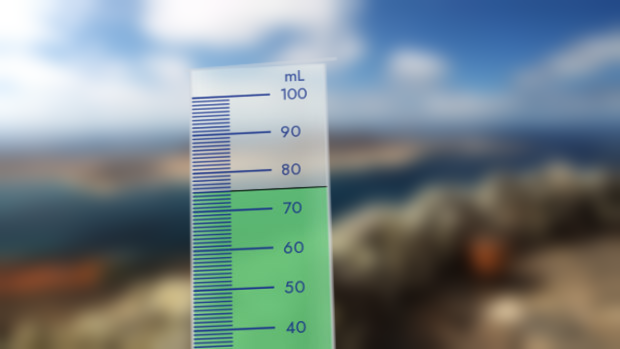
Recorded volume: 75 mL
